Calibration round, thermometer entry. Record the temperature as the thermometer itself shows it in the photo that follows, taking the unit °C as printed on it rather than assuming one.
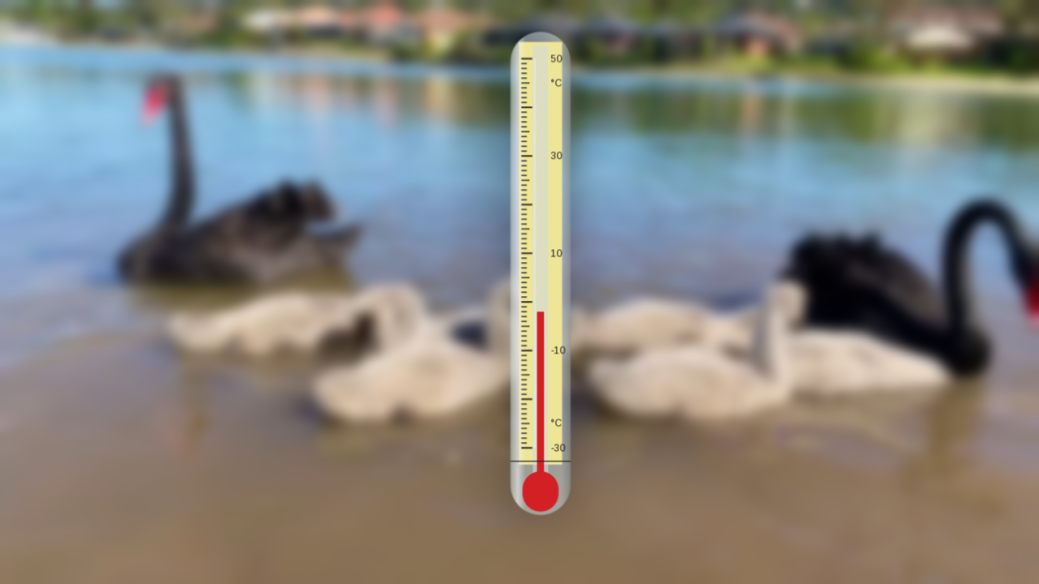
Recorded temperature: -2 °C
